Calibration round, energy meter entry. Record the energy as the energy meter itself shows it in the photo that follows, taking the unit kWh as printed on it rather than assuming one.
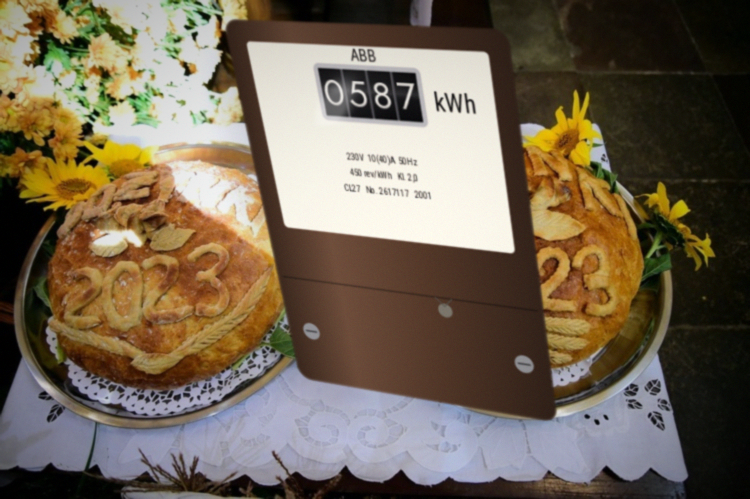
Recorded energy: 587 kWh
